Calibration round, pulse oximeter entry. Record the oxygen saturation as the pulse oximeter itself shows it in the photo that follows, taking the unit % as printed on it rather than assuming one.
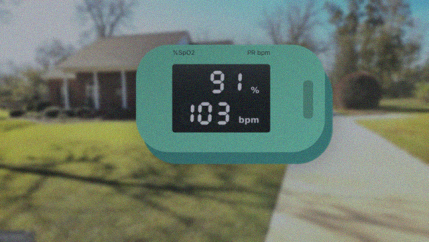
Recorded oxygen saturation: 91 %
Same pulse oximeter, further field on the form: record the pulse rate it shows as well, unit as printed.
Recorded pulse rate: 103 bpm
